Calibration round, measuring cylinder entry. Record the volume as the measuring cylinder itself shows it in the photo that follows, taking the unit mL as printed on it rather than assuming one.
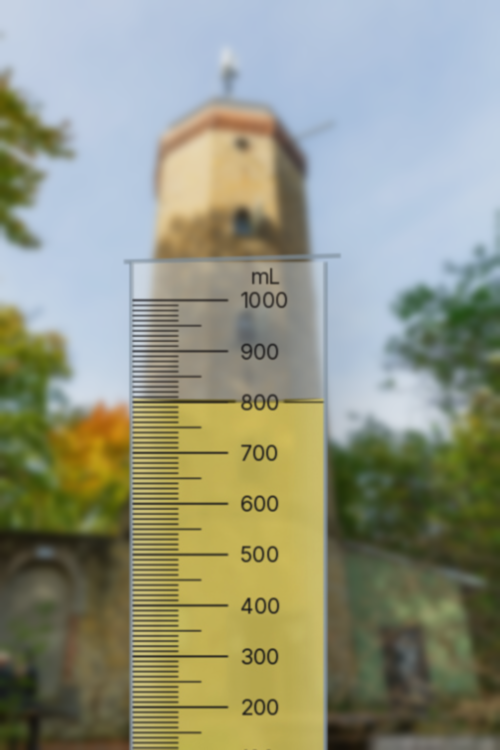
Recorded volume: 800 mL
